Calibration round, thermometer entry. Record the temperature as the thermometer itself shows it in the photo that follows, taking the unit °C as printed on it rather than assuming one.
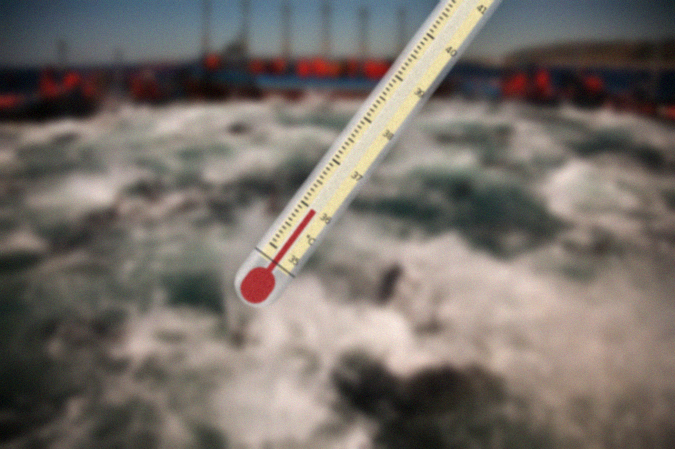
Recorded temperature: 36 °C
